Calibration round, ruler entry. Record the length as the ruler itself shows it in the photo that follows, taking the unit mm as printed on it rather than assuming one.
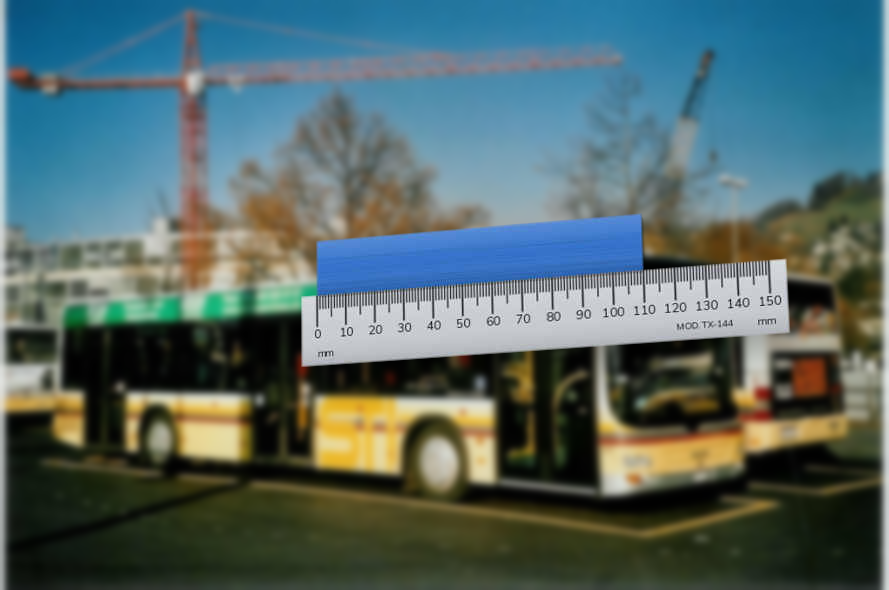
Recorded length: 110 mm
